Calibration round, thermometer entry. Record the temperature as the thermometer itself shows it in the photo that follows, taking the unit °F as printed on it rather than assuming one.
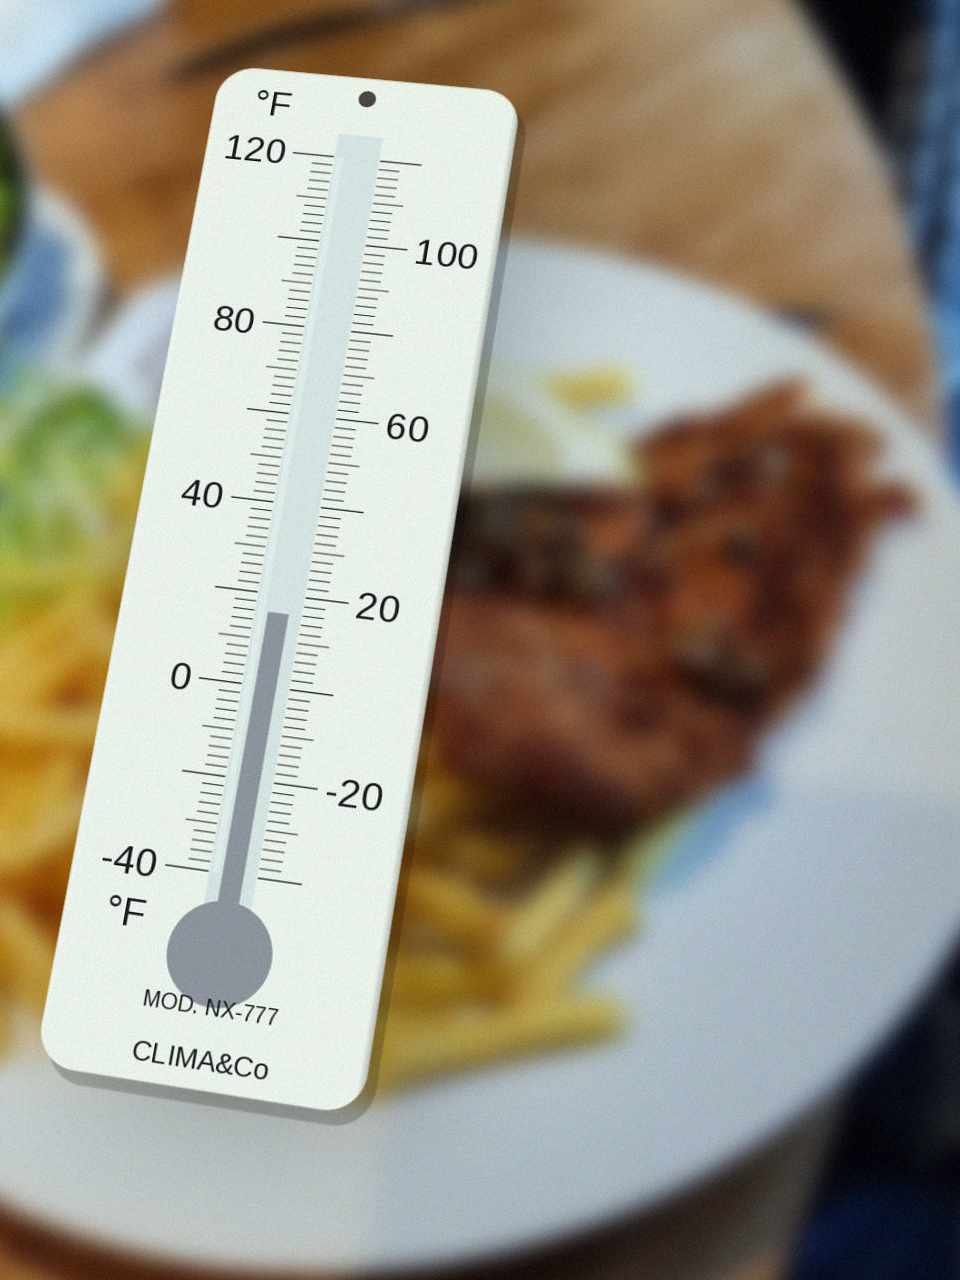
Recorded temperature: 16 °F
